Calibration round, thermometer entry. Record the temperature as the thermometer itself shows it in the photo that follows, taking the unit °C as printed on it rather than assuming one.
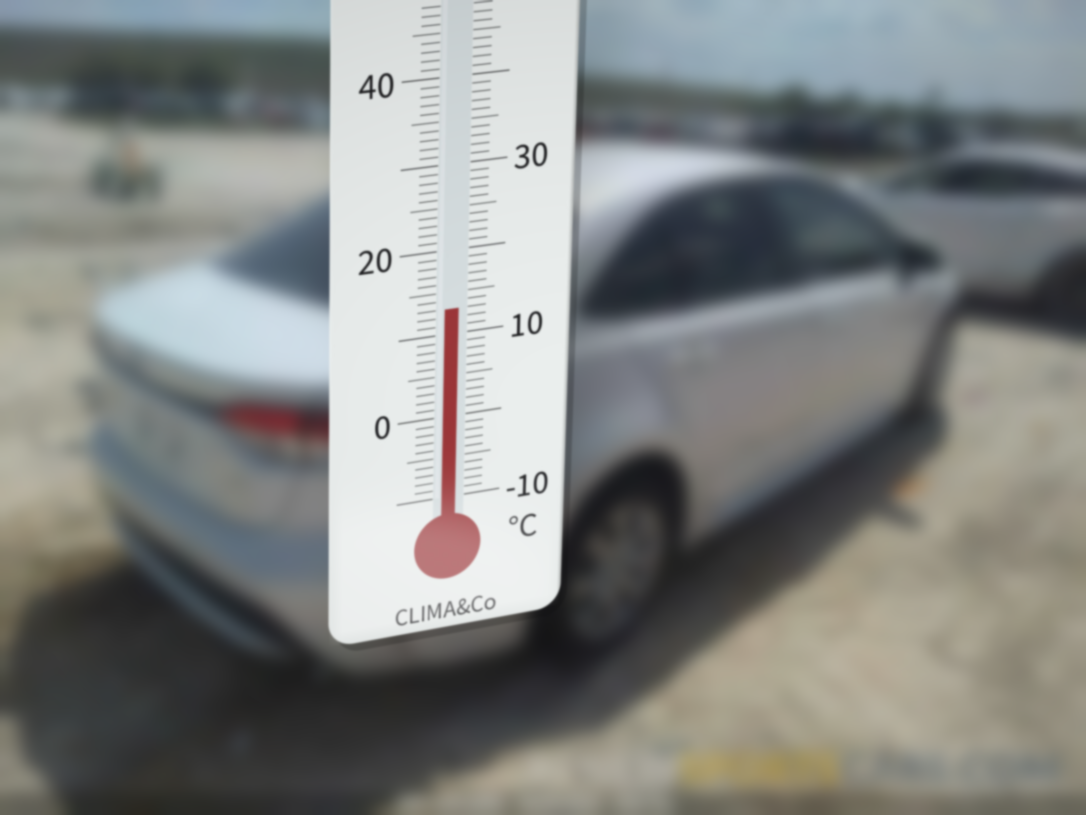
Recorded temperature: 13 °C
